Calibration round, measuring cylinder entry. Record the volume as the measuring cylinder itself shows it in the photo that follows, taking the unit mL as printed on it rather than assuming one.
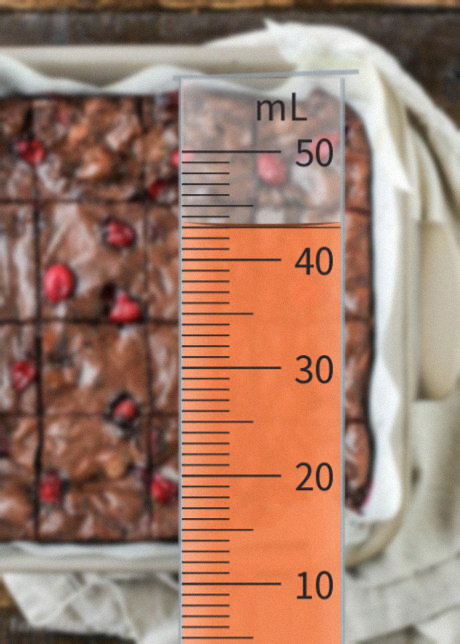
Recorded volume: 43 mL
